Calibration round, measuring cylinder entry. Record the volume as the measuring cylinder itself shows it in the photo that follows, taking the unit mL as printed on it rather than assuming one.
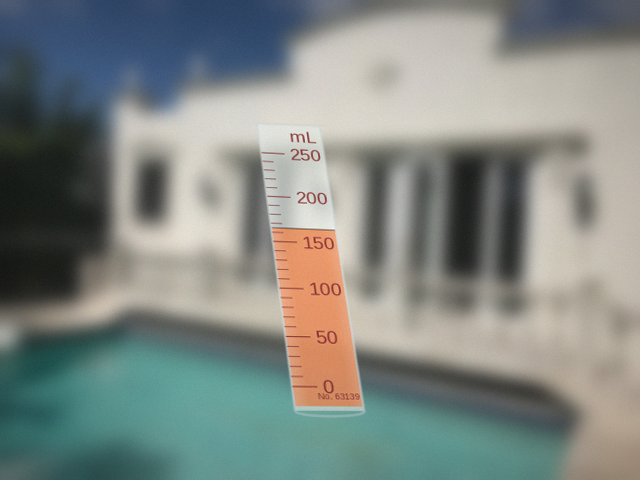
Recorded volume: 165 mL
